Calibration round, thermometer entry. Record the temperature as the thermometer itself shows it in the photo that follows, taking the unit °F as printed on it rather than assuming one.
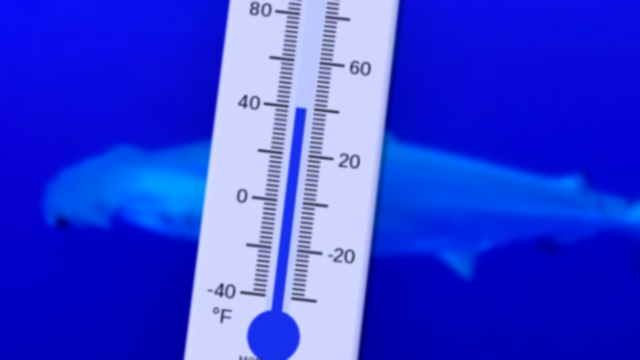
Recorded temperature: 40 °F
